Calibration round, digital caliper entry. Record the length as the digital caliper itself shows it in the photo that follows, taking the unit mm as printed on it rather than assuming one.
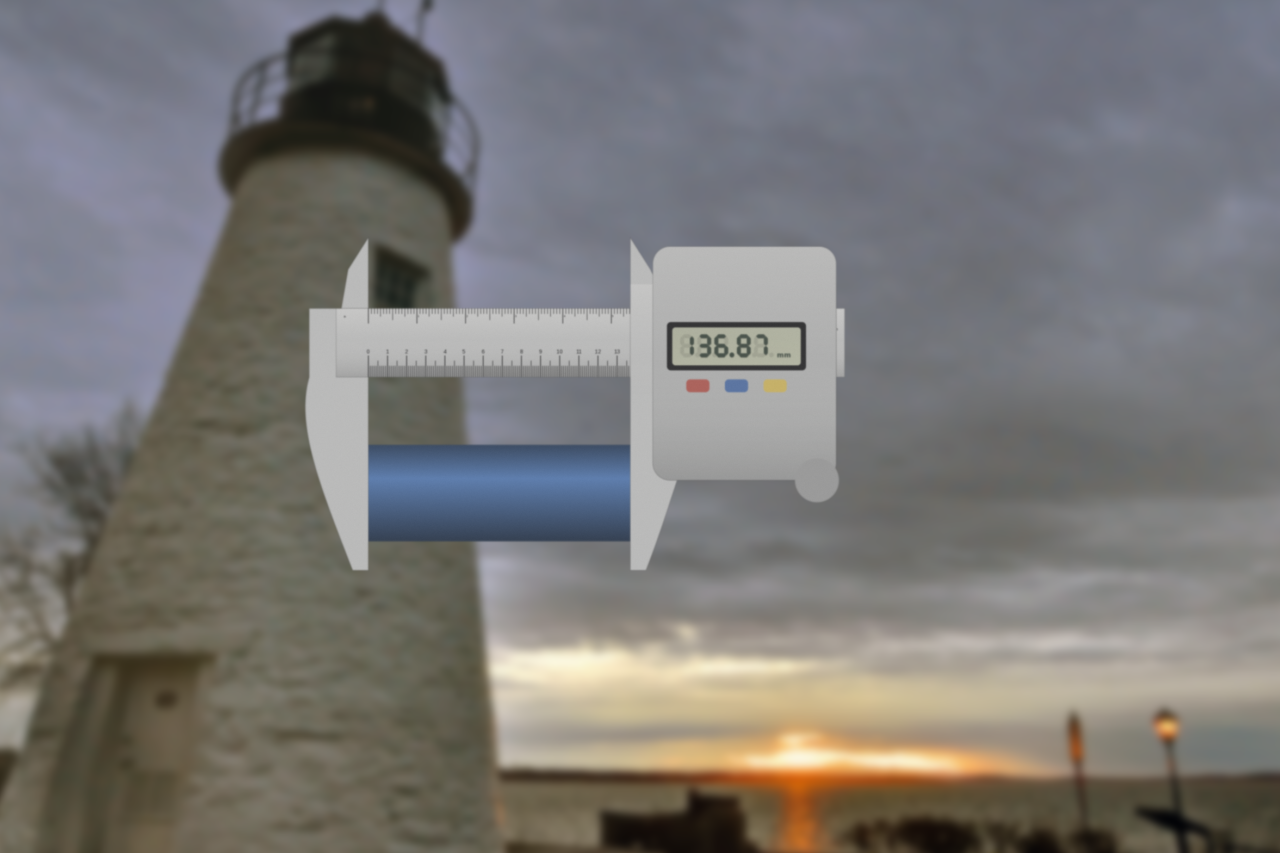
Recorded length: 136.87 mm
